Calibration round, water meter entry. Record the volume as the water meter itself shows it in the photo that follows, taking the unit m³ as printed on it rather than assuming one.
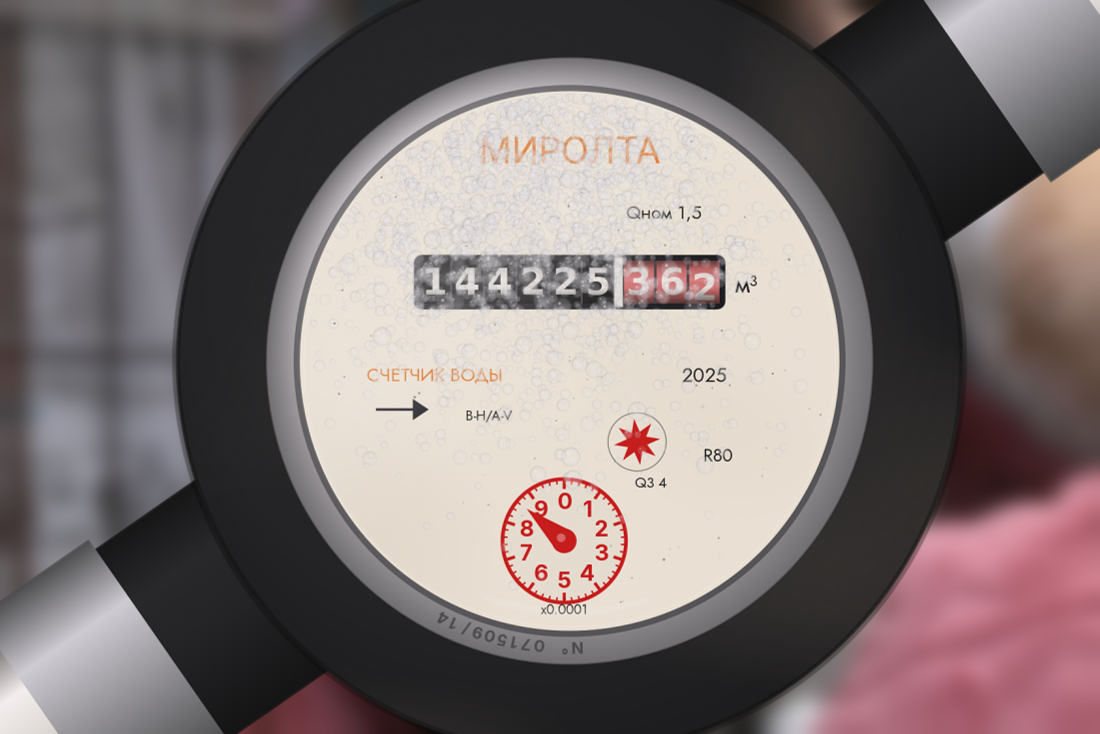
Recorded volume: 144225.3618 m³
